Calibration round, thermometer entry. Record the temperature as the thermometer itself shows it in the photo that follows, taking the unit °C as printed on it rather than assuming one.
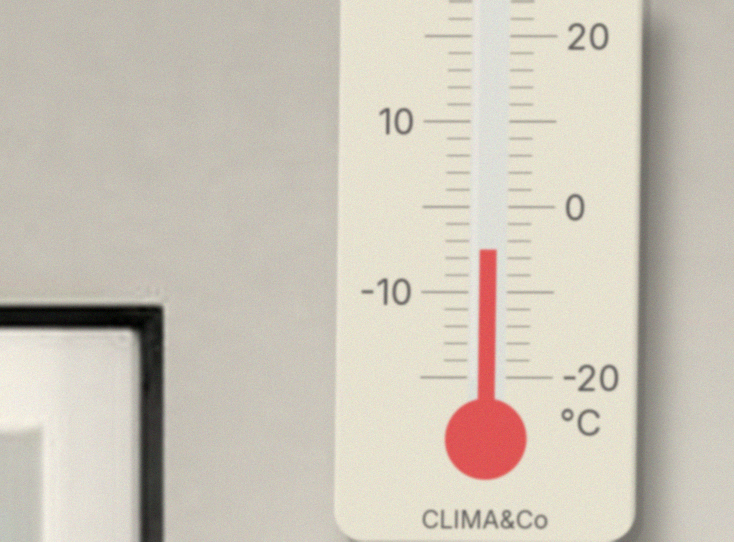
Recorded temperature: -5 °C
